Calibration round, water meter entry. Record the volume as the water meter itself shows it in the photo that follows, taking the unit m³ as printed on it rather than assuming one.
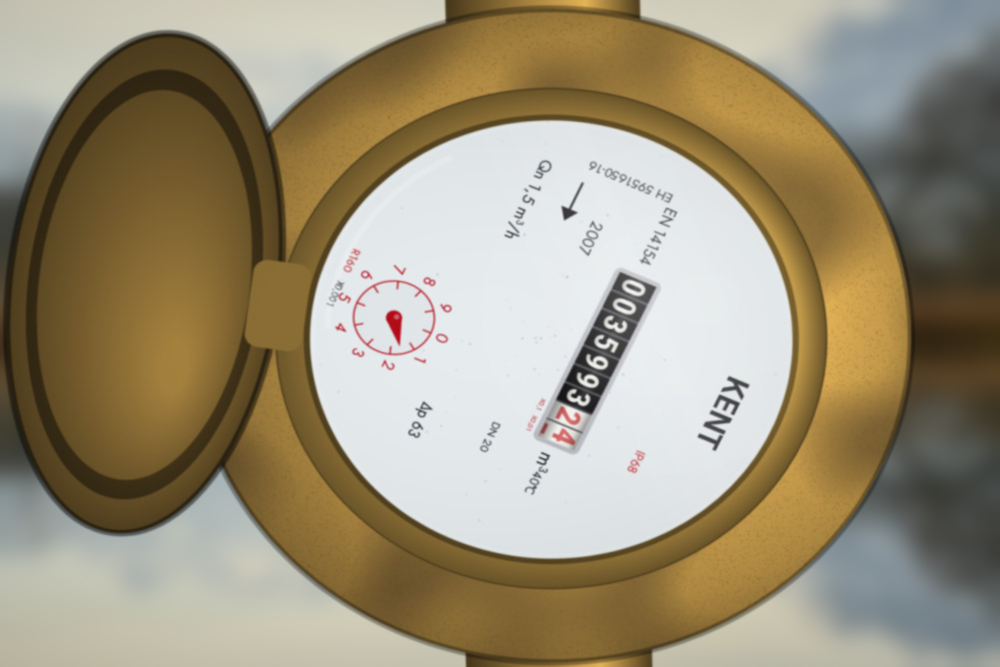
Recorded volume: 35993.241 m³
